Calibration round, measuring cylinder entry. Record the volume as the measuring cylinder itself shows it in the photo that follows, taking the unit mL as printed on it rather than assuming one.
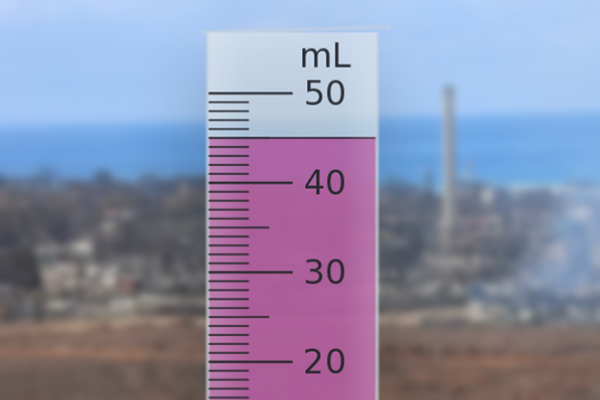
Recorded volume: 45 mL
